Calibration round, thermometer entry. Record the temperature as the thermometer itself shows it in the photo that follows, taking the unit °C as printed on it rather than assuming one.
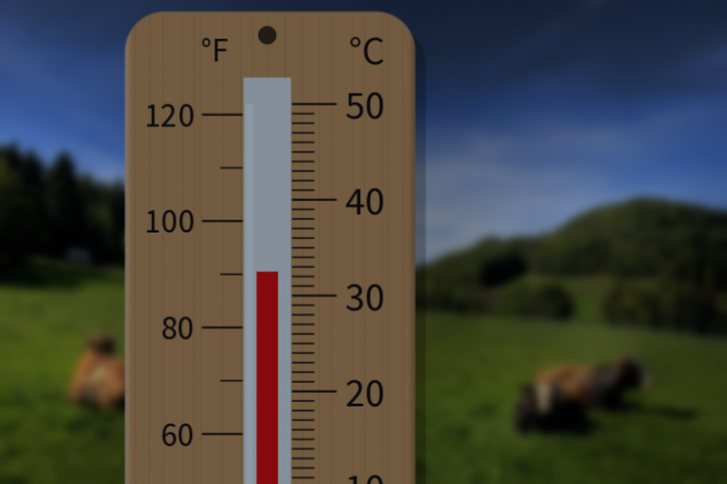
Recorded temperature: 32.5 °C
